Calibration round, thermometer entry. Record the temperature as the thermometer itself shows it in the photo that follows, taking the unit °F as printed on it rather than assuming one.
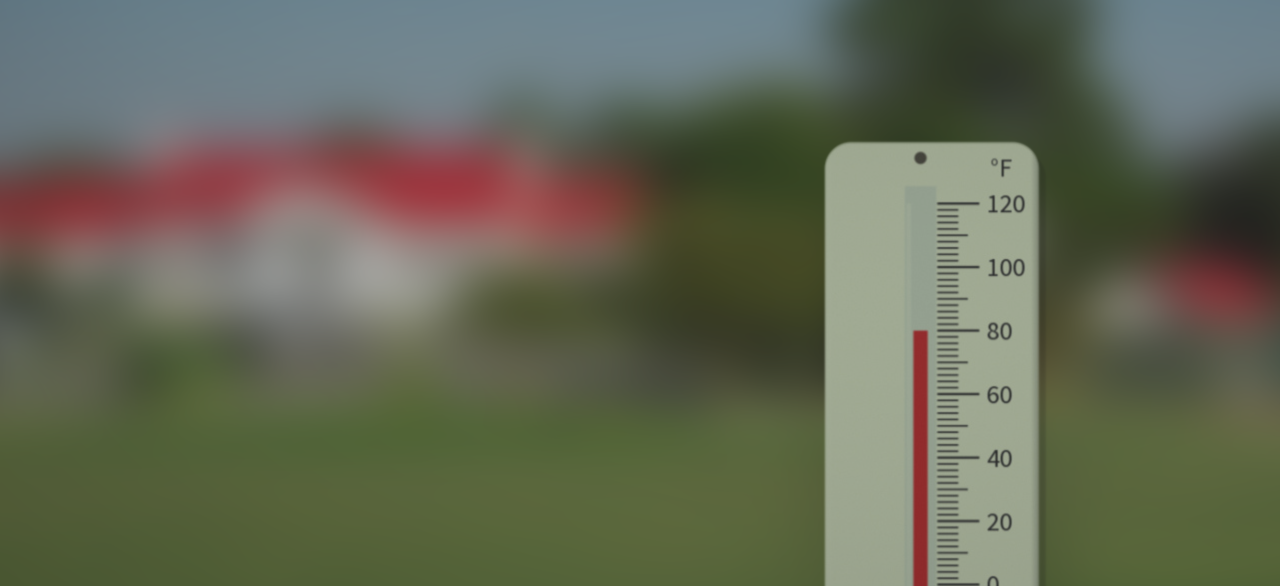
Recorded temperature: 80 °F
